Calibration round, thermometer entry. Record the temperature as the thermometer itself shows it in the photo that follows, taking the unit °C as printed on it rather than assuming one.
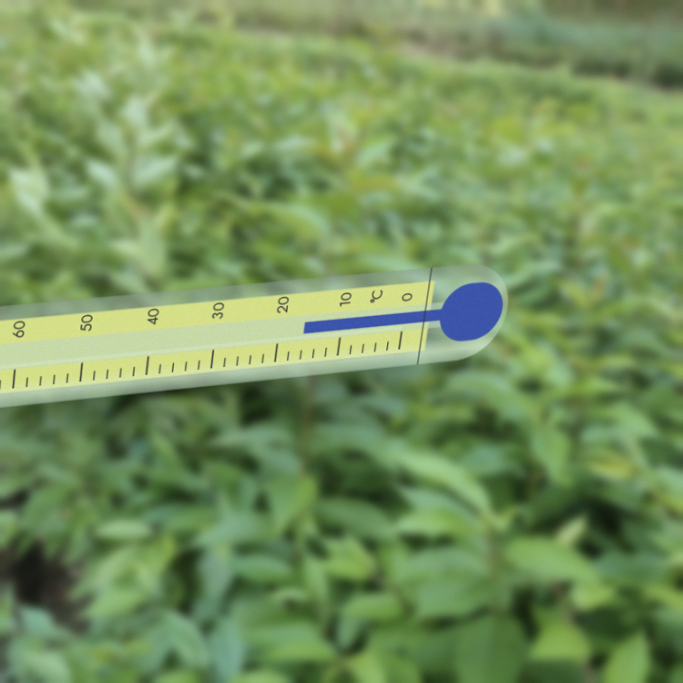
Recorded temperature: 16 °C
